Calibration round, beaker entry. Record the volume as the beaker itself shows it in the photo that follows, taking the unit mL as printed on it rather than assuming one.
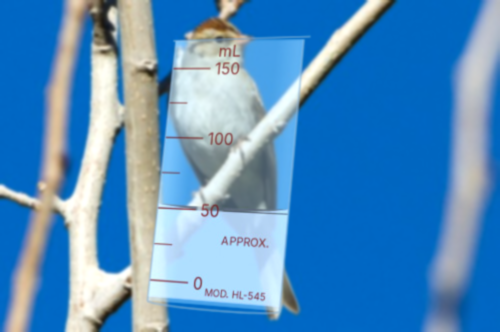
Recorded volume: 50 mL
